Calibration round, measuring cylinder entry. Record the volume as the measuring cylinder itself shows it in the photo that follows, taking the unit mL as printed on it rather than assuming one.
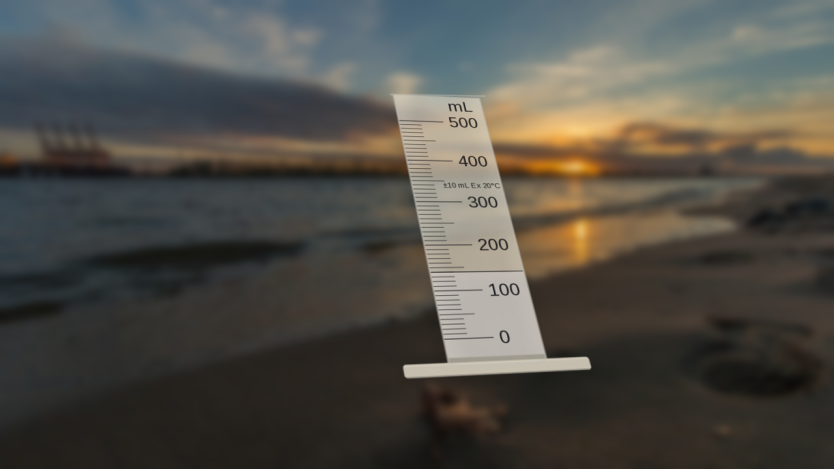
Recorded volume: 140 mL
